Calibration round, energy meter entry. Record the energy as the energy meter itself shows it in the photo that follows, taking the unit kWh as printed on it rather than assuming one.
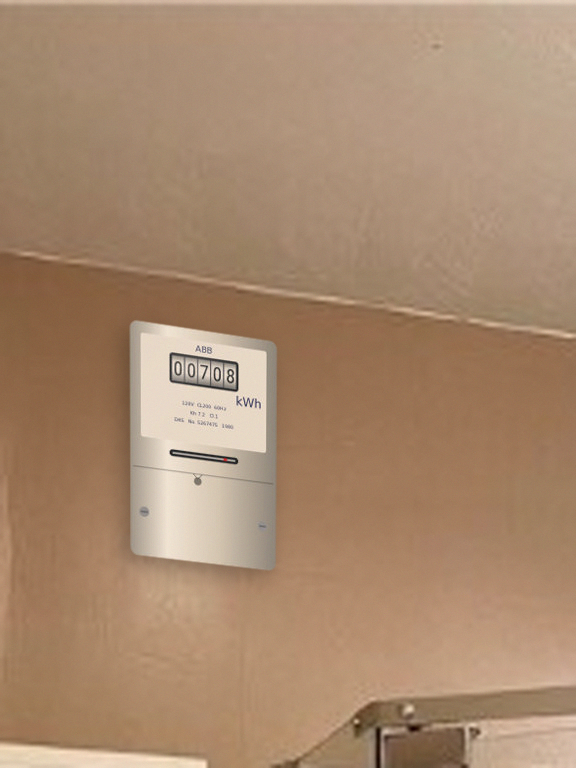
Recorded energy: 708 kWh
